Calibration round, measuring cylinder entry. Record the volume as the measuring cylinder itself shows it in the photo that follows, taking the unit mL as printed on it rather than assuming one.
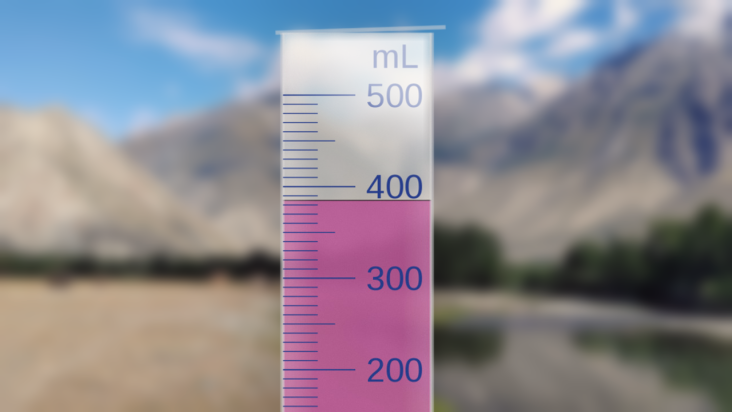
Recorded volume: 385 mL
